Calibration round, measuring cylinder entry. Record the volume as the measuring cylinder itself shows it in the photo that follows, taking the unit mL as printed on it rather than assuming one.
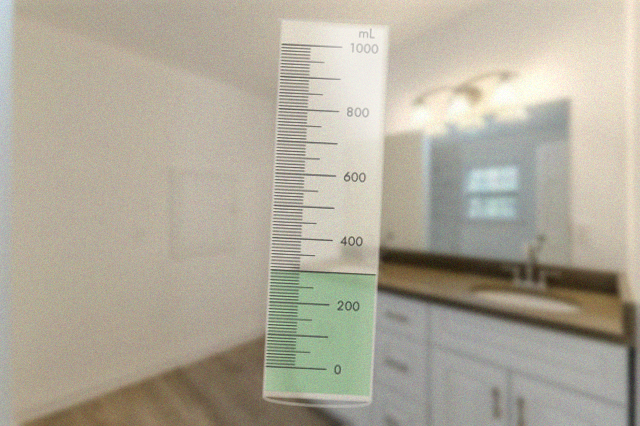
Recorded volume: 300 mL
